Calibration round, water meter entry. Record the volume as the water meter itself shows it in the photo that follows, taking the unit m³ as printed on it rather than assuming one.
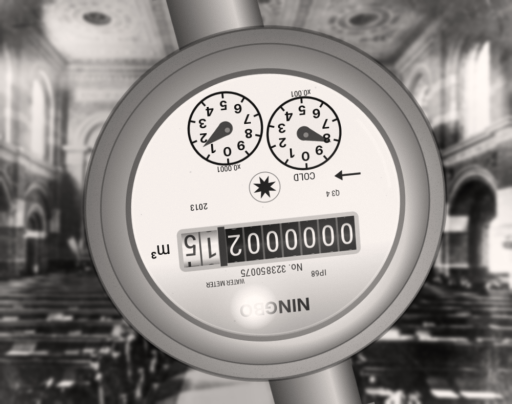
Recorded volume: 2.1481 m³
